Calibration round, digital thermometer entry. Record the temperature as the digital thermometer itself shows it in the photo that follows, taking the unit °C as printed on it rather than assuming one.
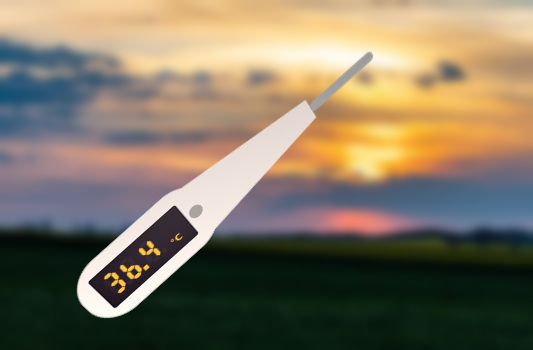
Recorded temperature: 36.4 °C
